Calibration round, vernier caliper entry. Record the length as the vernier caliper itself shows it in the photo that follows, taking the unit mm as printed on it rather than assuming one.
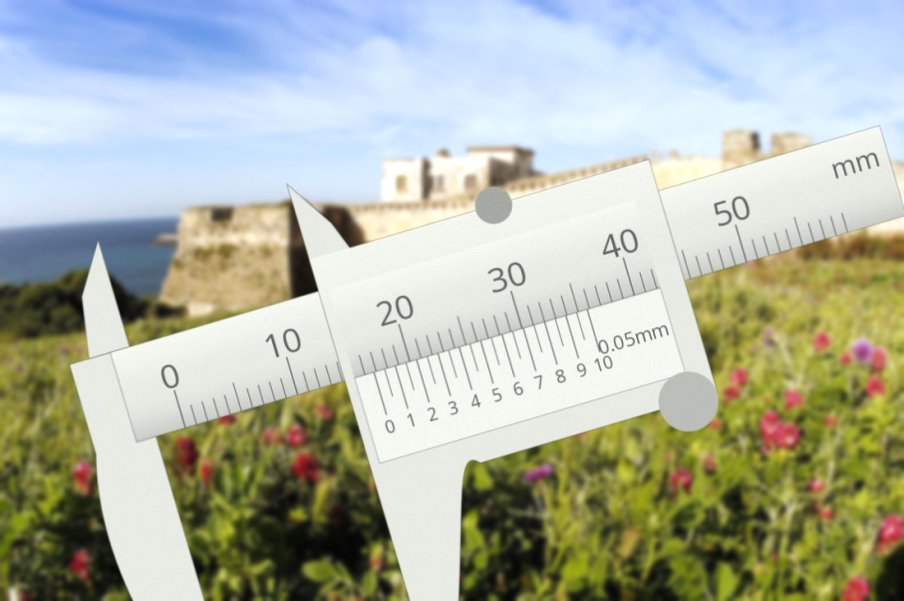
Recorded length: 16.8 mm
